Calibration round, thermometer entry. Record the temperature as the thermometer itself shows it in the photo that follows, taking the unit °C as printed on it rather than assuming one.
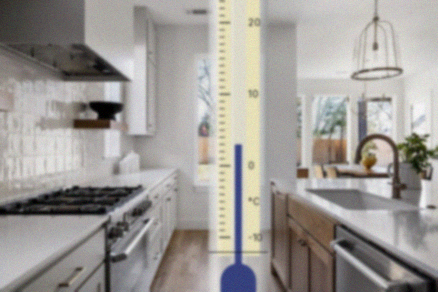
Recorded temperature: 3 °C
